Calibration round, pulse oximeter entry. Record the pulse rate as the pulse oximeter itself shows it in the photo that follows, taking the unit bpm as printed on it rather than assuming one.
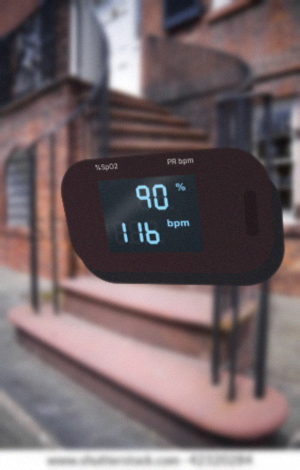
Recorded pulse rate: 116 bpm
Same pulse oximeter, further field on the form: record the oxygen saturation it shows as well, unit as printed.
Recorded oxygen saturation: 90 %
